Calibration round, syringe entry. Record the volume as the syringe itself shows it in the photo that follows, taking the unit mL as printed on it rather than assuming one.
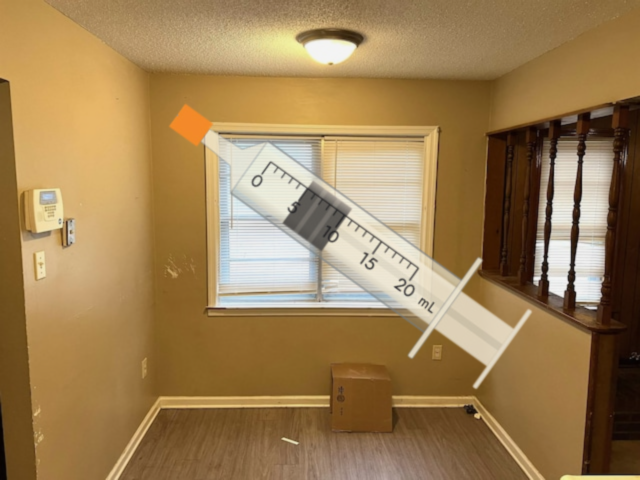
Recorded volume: 5 mL
